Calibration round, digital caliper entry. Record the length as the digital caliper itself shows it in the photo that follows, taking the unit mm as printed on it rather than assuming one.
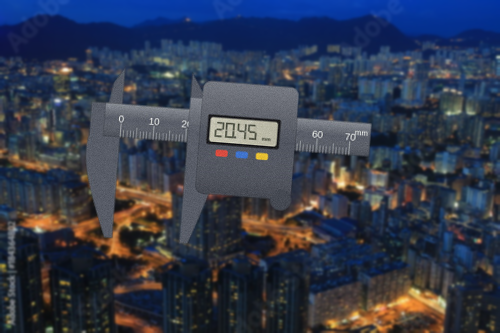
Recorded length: 20.45 mm
